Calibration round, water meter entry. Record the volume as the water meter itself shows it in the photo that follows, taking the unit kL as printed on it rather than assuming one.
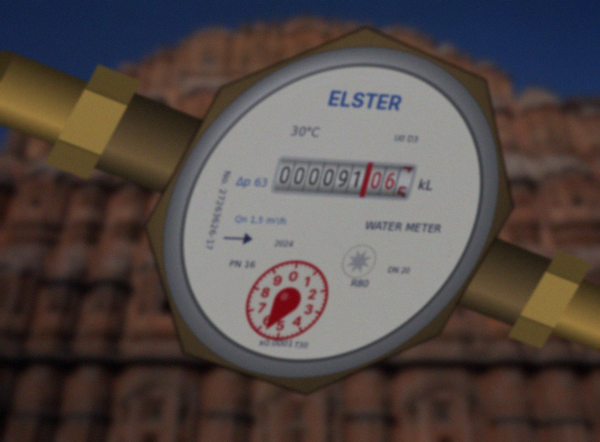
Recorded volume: 91.0645 kL
